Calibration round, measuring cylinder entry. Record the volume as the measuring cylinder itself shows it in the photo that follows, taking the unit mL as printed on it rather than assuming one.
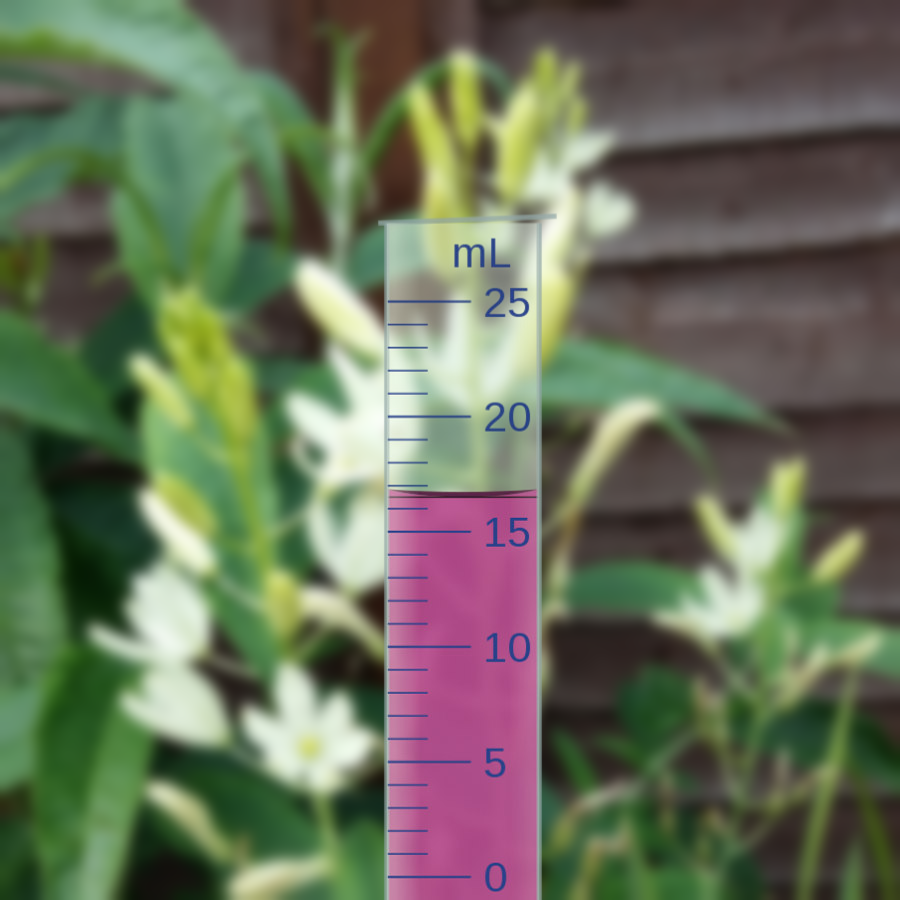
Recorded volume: 16.5 mL
